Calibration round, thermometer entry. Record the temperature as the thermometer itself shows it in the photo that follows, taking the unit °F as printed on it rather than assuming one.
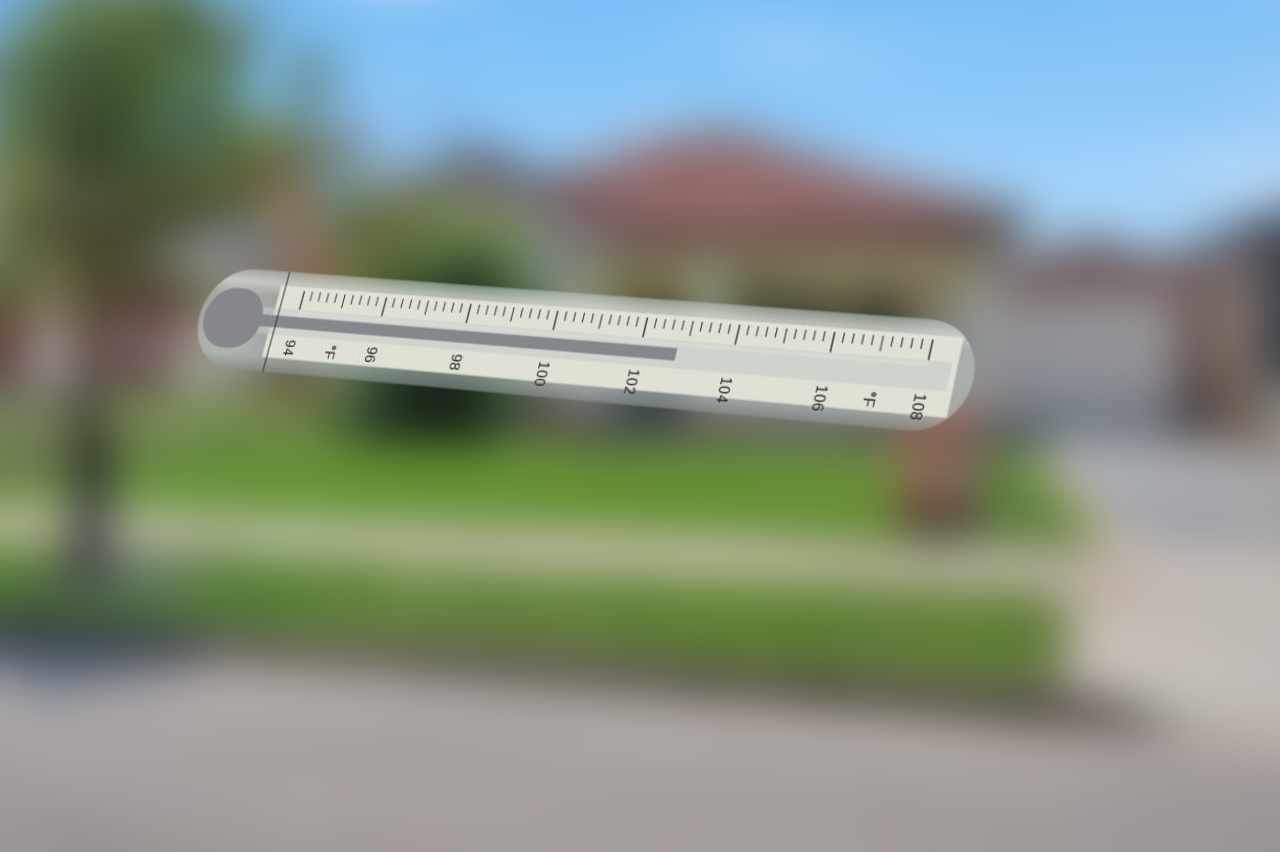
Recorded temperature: 102.8 °F
